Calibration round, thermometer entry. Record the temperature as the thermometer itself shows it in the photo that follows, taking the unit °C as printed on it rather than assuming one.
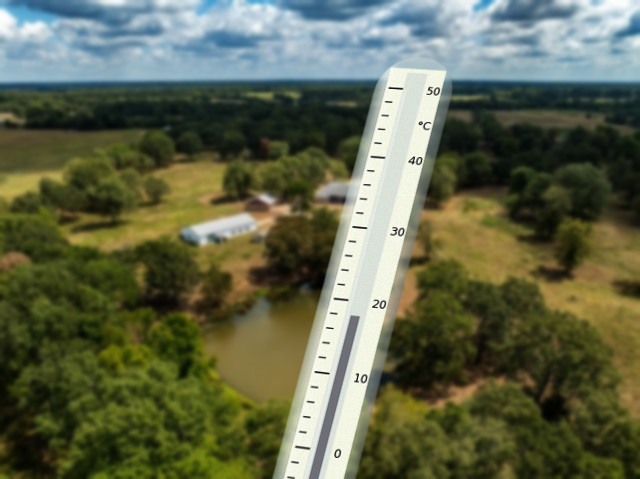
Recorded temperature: 18 °C
